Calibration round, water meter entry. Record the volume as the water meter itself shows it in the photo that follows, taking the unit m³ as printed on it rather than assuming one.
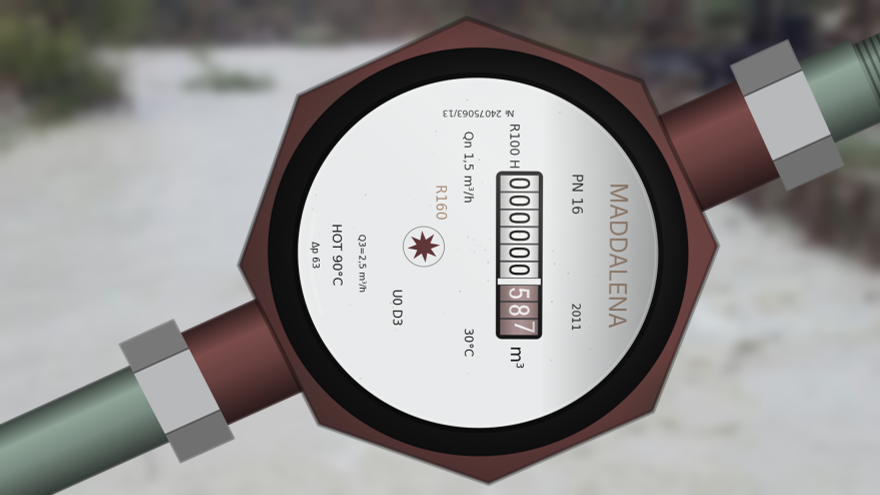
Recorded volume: 0.587 m³
